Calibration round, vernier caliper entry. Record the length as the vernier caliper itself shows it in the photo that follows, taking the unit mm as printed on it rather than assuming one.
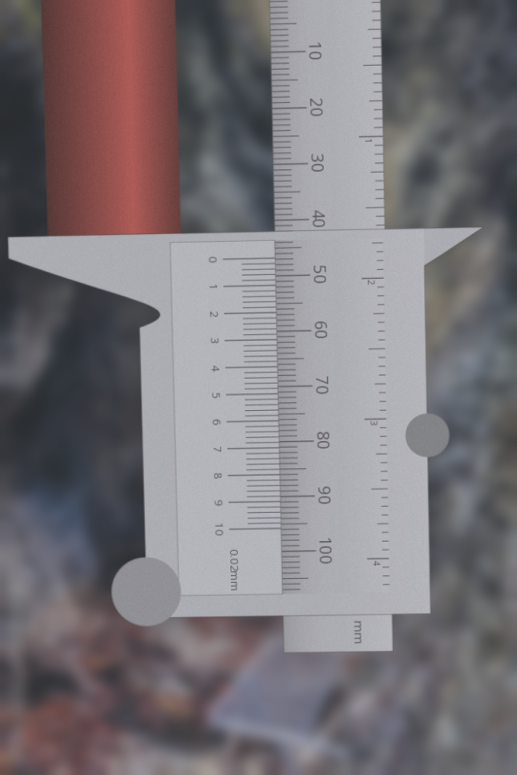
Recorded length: 46.8 mm
